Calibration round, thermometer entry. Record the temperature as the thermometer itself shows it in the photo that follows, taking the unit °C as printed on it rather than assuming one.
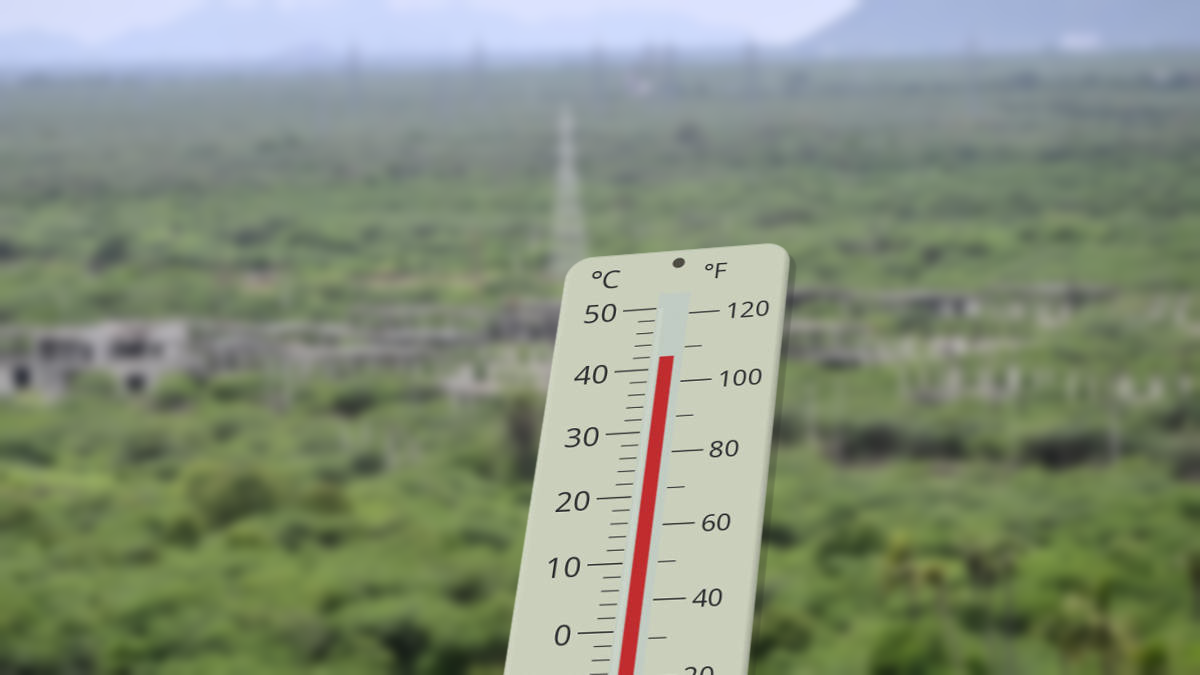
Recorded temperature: 42 °C
